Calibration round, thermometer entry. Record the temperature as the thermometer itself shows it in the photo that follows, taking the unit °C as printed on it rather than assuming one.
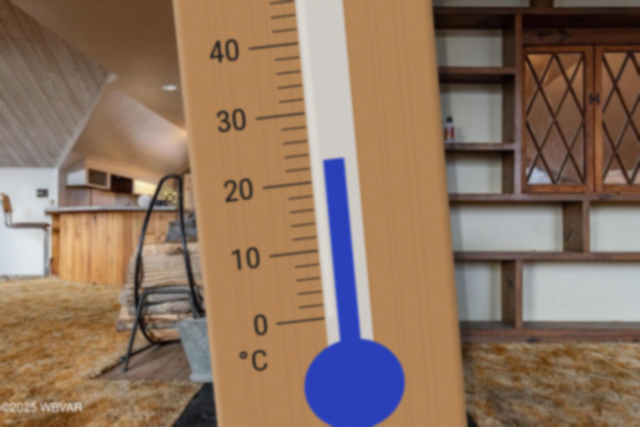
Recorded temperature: 23 °C
